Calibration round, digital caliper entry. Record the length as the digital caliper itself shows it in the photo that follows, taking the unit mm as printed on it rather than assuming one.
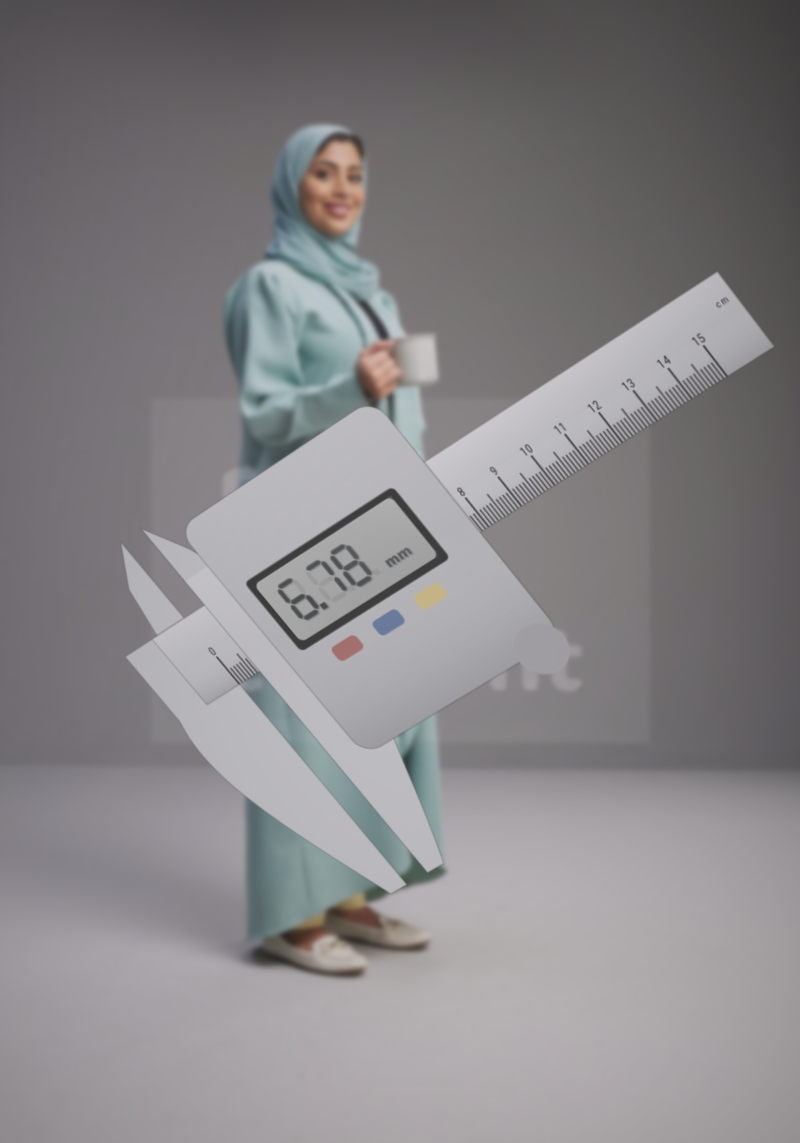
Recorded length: 6.78 mm
